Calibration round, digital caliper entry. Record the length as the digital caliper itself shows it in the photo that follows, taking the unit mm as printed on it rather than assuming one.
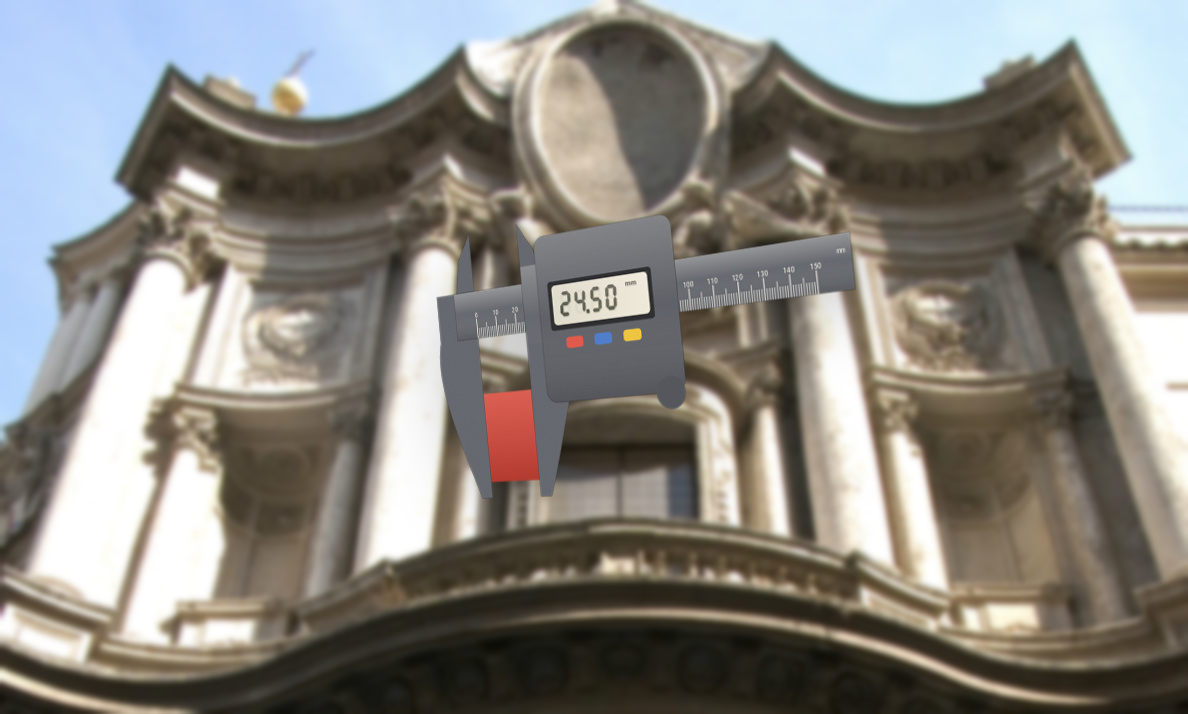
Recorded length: 24.50 mm
